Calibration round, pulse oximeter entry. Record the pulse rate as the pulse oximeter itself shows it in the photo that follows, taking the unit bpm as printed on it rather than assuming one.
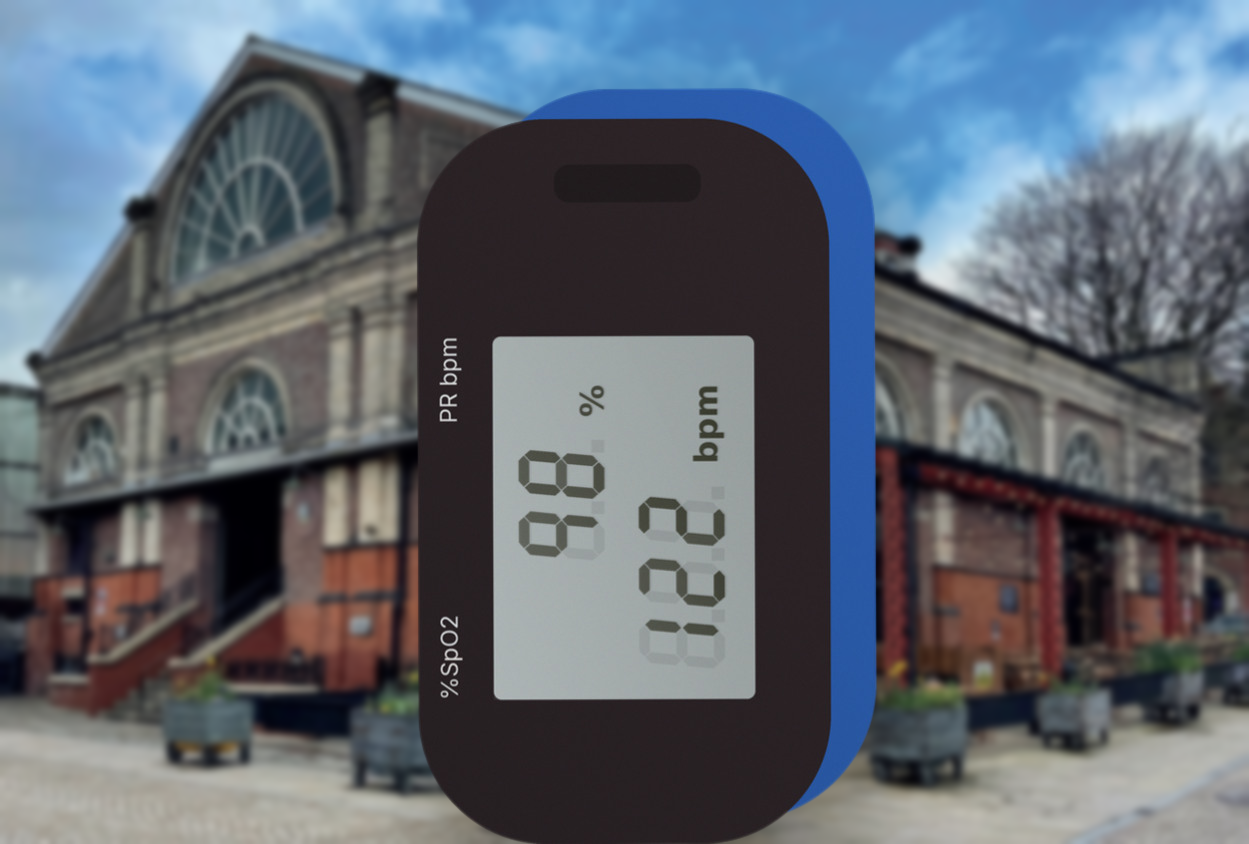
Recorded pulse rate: 122 bpm
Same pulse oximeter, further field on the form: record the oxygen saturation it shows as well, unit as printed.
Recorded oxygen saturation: 98 %
